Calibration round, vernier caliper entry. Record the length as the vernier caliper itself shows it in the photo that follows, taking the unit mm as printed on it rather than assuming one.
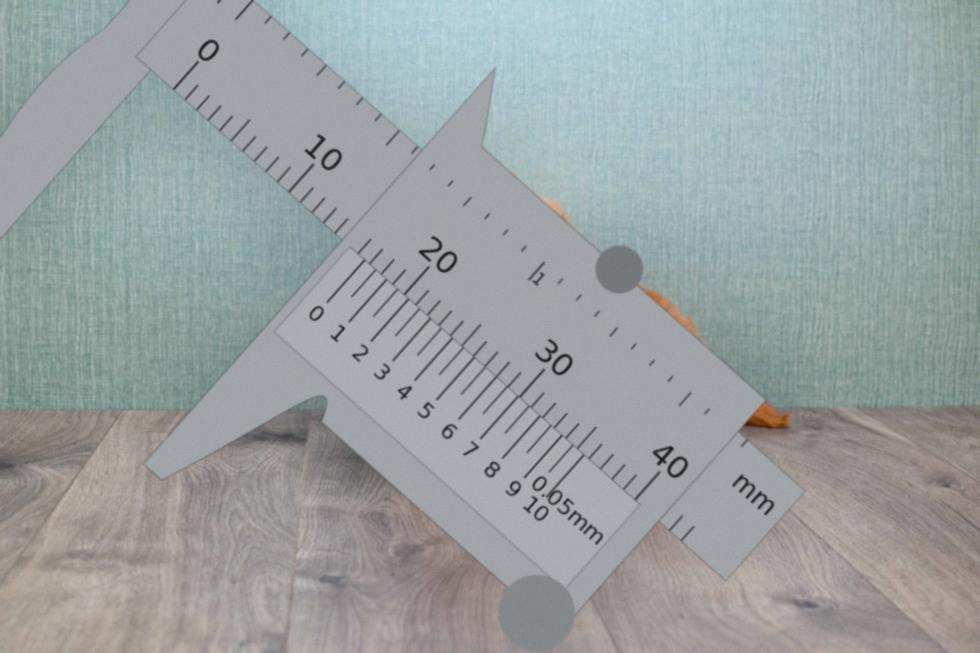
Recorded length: 16.6 mm
